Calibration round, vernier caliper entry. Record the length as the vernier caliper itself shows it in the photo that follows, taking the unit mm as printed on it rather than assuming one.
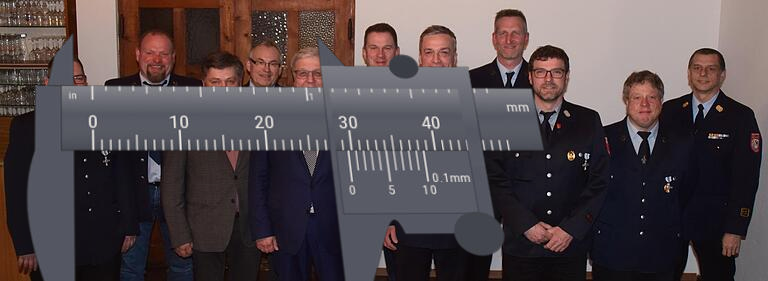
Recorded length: 29.6 mm
